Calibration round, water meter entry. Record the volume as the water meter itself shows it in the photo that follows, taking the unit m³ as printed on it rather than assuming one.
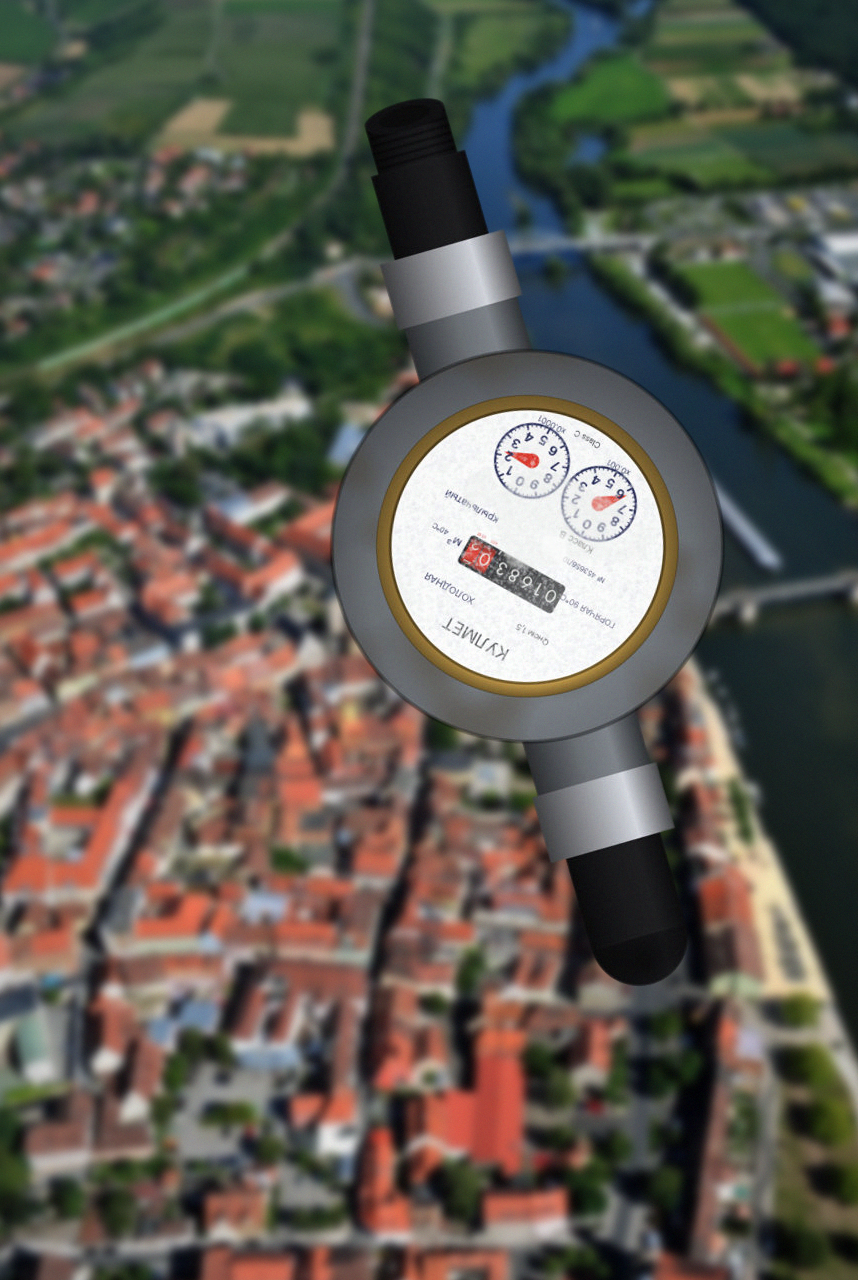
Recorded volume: 1683.0262 m³
